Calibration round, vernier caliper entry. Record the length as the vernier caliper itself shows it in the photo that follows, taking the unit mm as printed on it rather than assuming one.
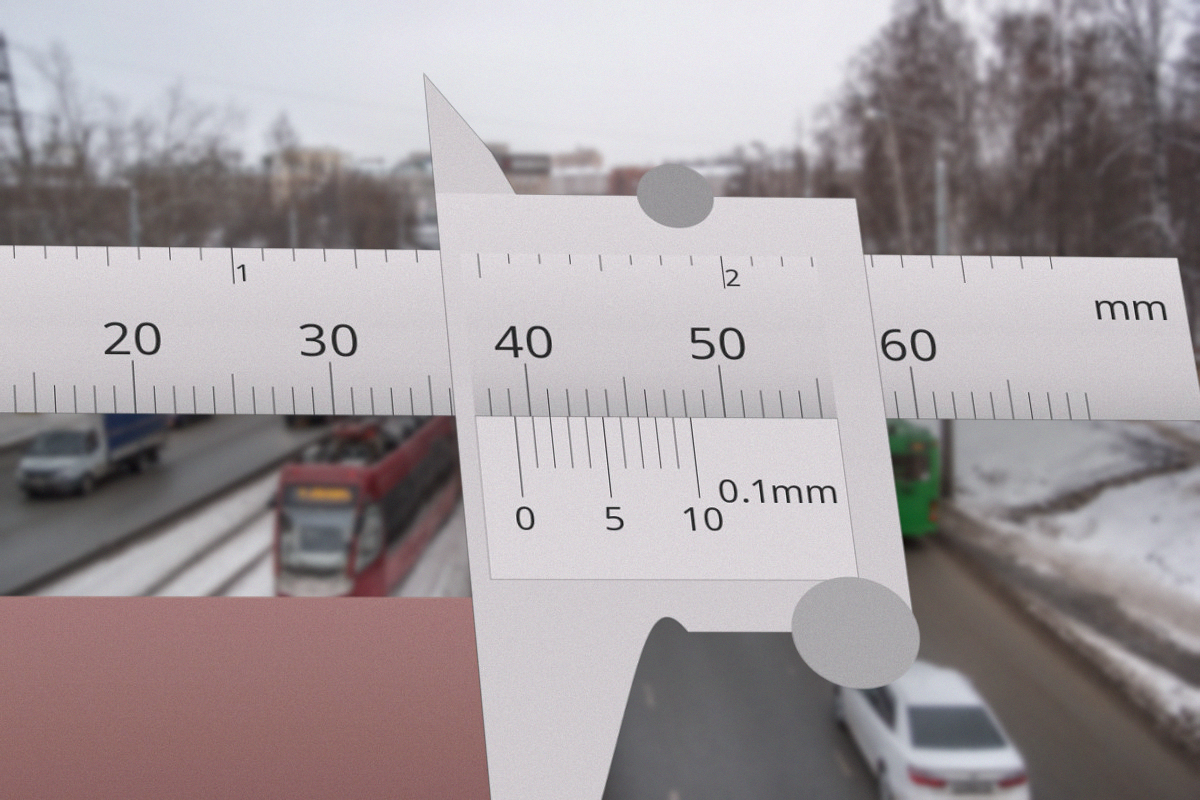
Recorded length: 39.2 mm
